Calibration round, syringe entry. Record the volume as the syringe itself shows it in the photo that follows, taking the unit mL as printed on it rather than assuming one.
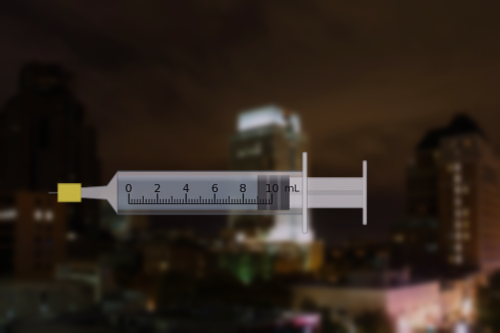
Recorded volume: 9 mL
